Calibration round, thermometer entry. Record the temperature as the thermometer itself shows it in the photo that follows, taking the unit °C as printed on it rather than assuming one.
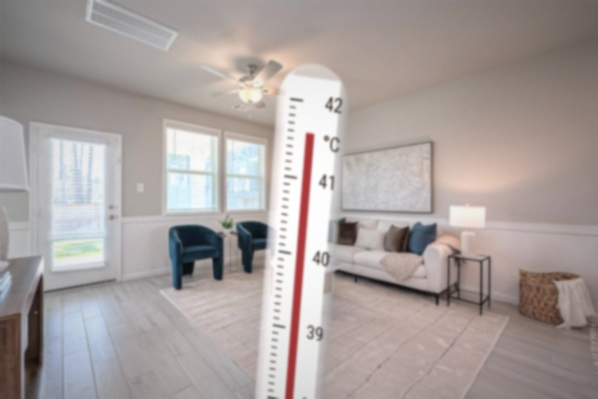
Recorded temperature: 41.6 °C
